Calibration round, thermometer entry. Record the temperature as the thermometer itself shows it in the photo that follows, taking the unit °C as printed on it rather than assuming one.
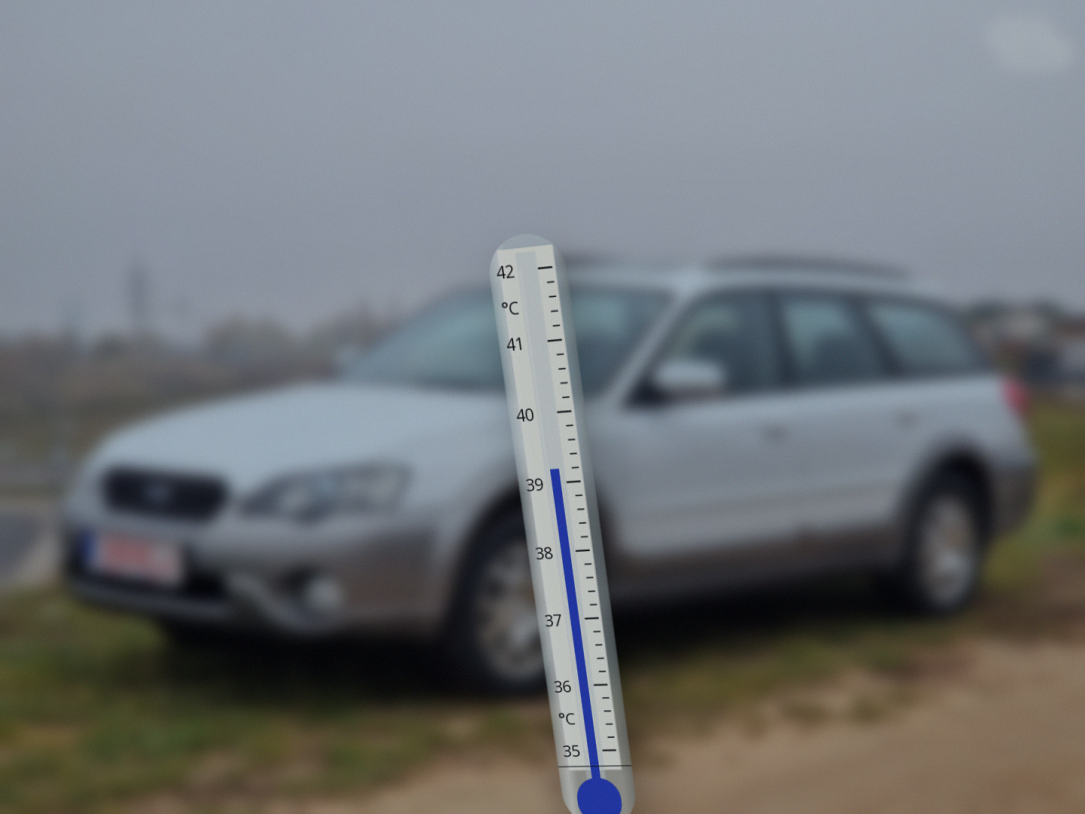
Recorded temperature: 39.2 °C
